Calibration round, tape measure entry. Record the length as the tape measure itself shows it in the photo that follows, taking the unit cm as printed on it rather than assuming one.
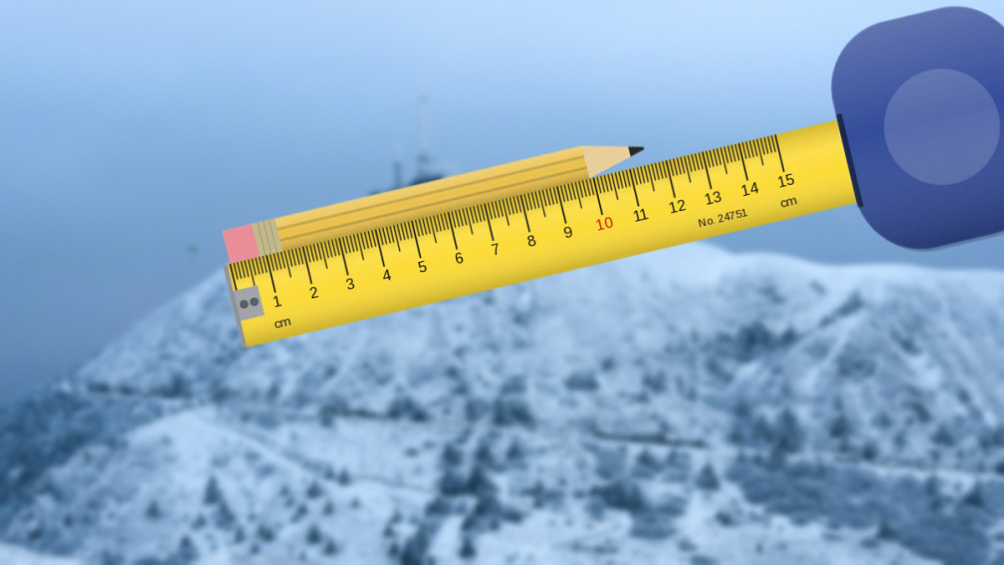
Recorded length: 11.5 cm
